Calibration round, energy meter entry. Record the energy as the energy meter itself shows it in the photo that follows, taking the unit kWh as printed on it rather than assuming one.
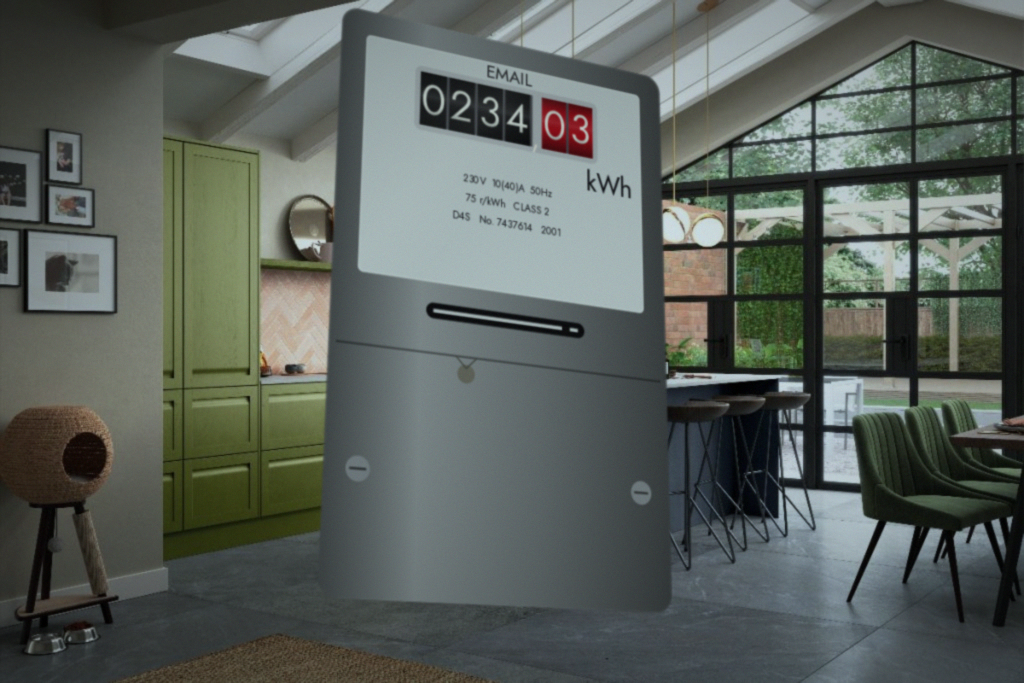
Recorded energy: 234.03 kWh
